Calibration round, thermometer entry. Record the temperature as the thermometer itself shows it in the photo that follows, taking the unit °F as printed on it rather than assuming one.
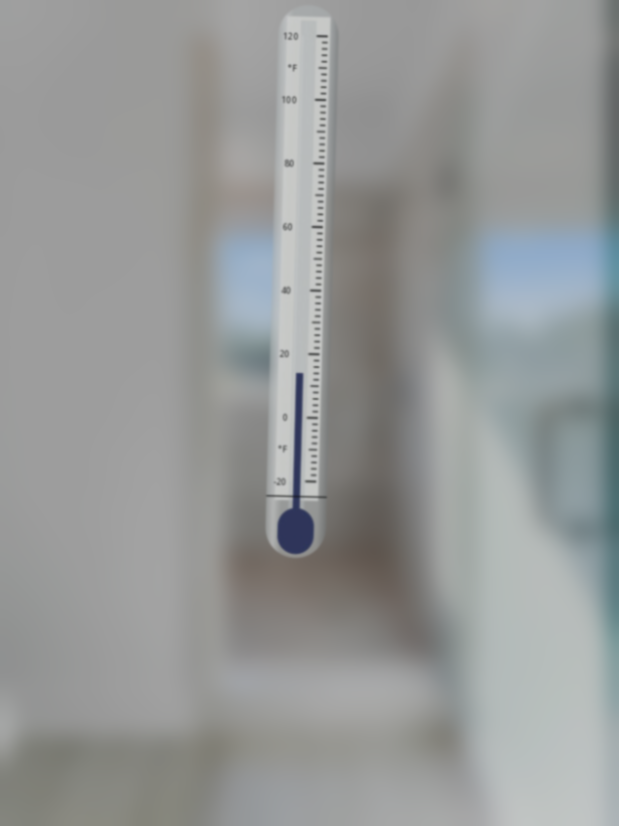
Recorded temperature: 14 °F
